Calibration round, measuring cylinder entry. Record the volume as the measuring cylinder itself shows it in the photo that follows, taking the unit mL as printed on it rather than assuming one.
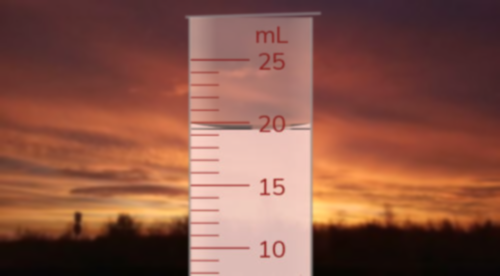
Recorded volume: 19.5 mL
